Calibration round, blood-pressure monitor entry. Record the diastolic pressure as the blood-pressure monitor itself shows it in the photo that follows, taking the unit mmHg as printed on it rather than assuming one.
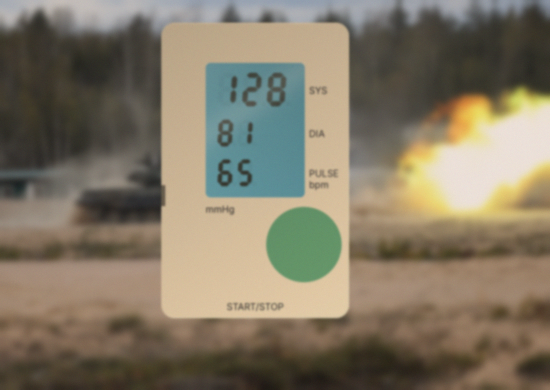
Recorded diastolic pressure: 81 mmHg
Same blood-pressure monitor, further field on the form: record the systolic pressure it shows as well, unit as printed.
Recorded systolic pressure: 128 mmHg
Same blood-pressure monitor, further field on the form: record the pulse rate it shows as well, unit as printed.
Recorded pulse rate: 65 bpm
